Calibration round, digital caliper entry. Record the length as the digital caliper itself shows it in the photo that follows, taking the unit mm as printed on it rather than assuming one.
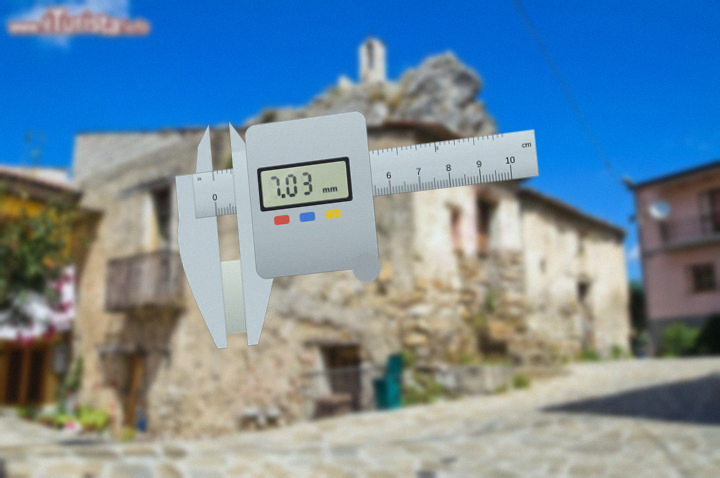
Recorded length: 7.03 mm
